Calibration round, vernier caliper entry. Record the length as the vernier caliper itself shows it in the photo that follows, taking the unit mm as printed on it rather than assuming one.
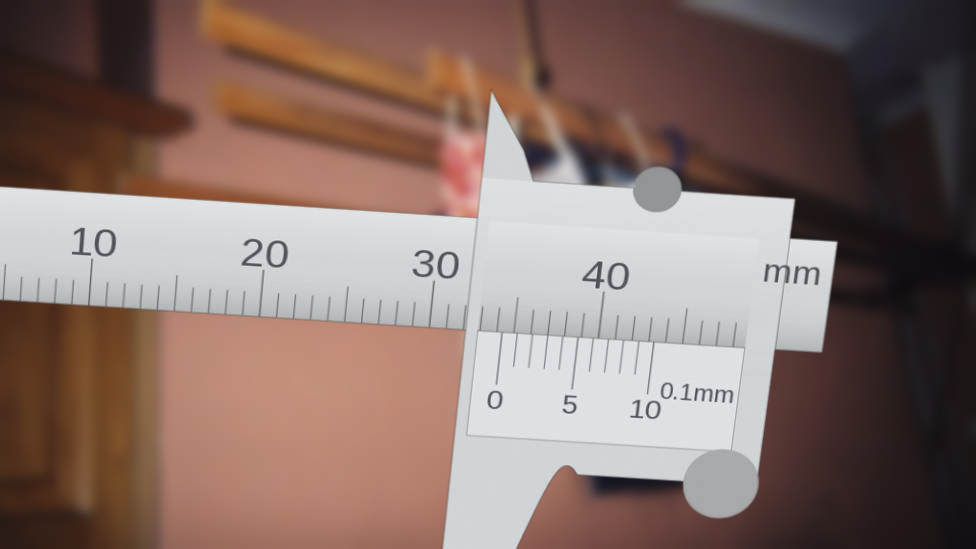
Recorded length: 34.3 mm
